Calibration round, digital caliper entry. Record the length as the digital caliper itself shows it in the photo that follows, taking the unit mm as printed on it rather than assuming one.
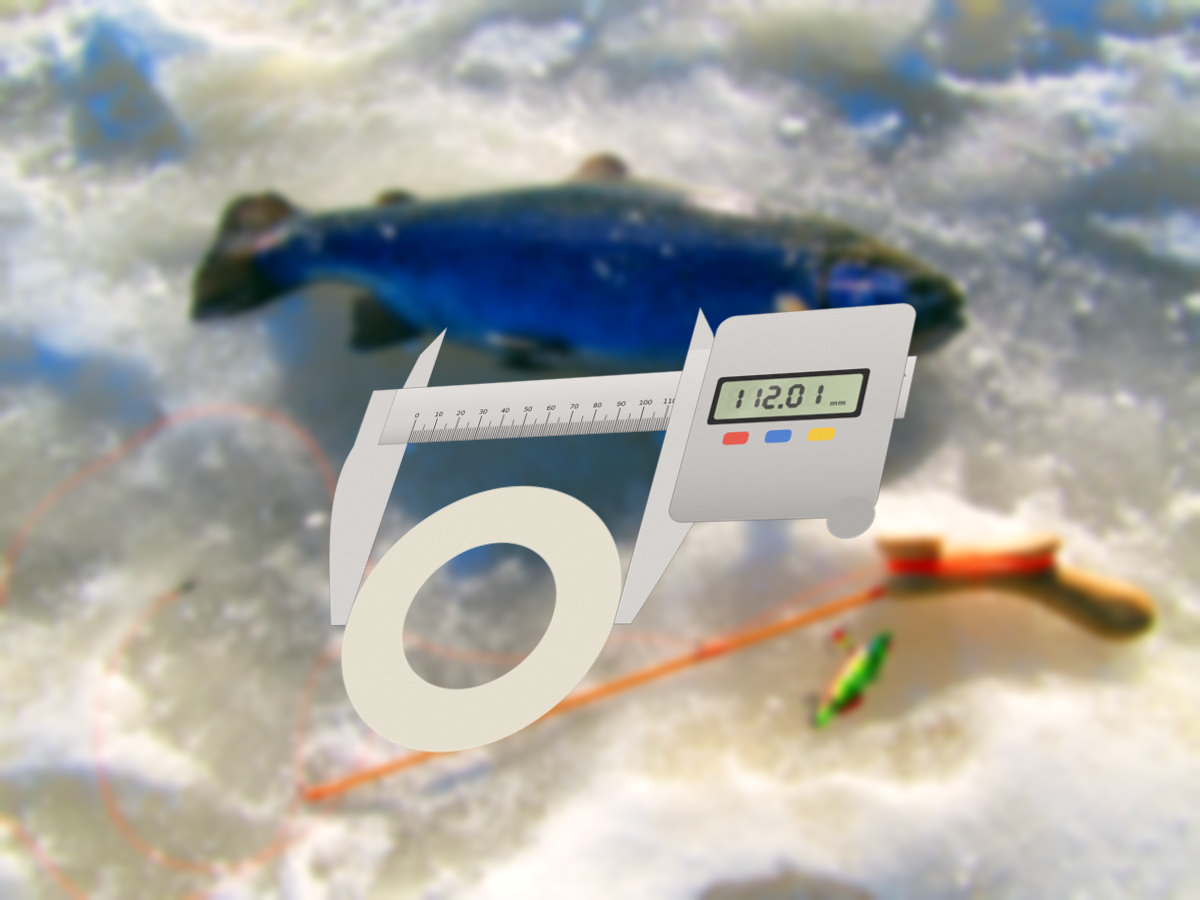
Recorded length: 112.01 mm
